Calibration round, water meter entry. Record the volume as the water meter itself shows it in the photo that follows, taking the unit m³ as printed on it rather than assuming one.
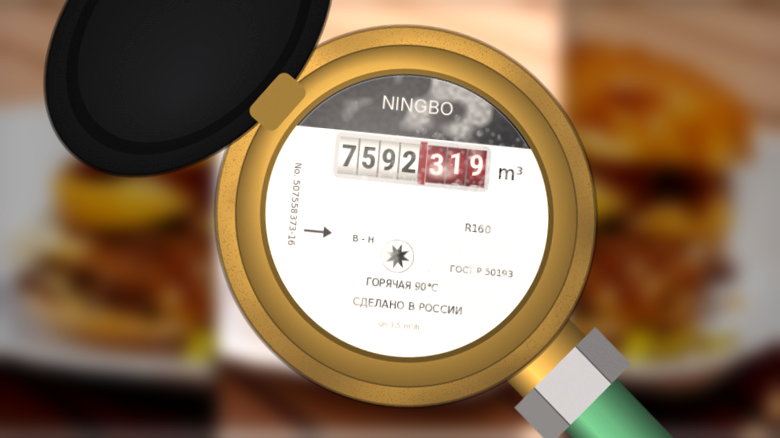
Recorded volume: 7592.319 m³
